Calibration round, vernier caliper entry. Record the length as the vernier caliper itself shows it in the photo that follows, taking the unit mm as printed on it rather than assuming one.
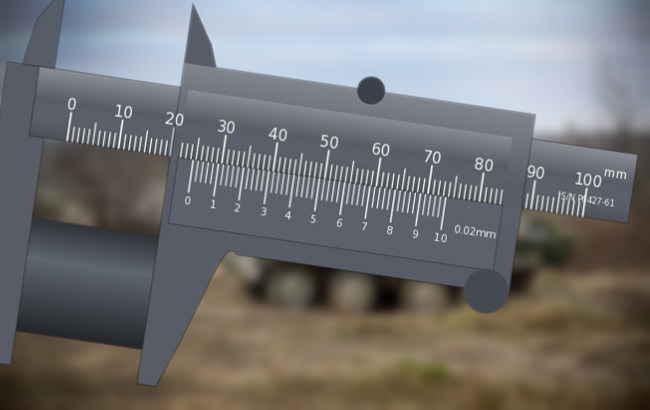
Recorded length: 24.5 mm
